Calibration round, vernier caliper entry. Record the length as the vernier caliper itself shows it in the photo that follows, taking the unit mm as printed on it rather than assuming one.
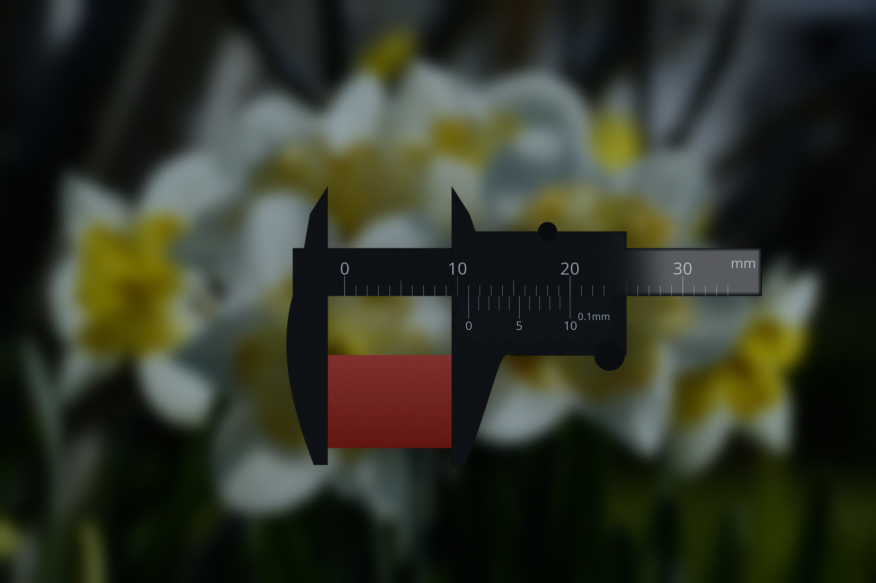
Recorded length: 11.0 mm
